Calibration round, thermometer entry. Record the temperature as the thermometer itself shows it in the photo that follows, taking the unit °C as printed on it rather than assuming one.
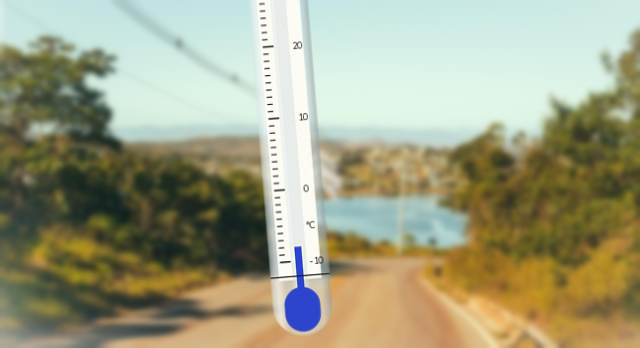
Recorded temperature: -8 °C
